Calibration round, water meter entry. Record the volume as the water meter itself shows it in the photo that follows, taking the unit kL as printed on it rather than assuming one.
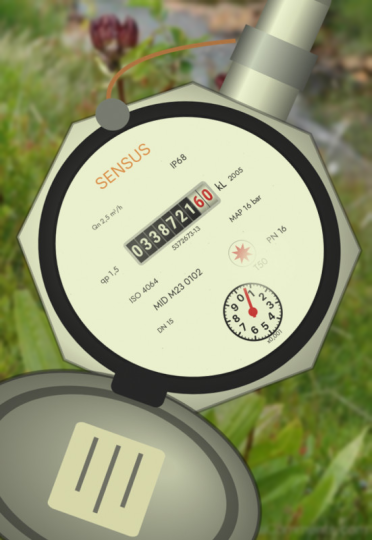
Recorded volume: 338721.600 kL
